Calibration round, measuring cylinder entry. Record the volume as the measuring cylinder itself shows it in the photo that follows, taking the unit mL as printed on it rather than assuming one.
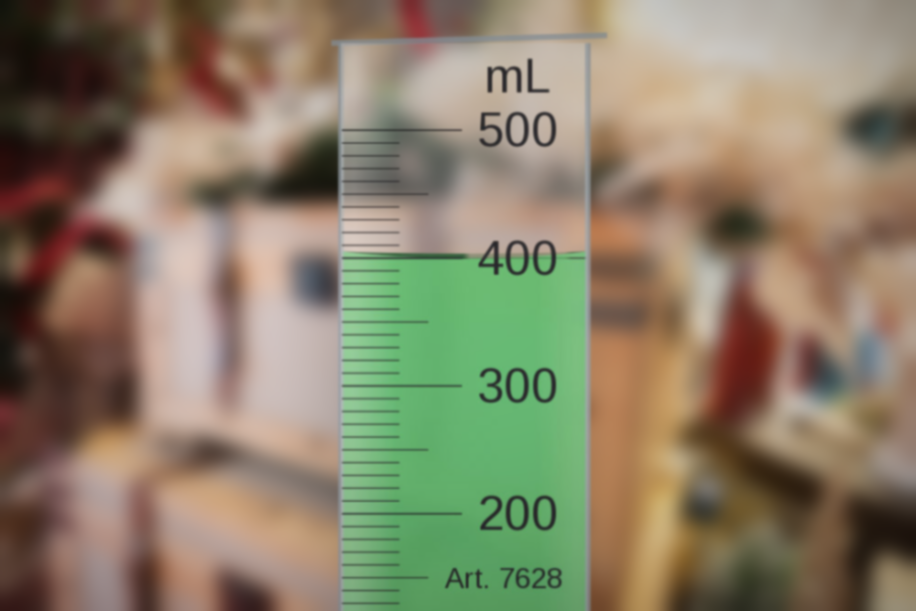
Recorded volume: 400 mL
